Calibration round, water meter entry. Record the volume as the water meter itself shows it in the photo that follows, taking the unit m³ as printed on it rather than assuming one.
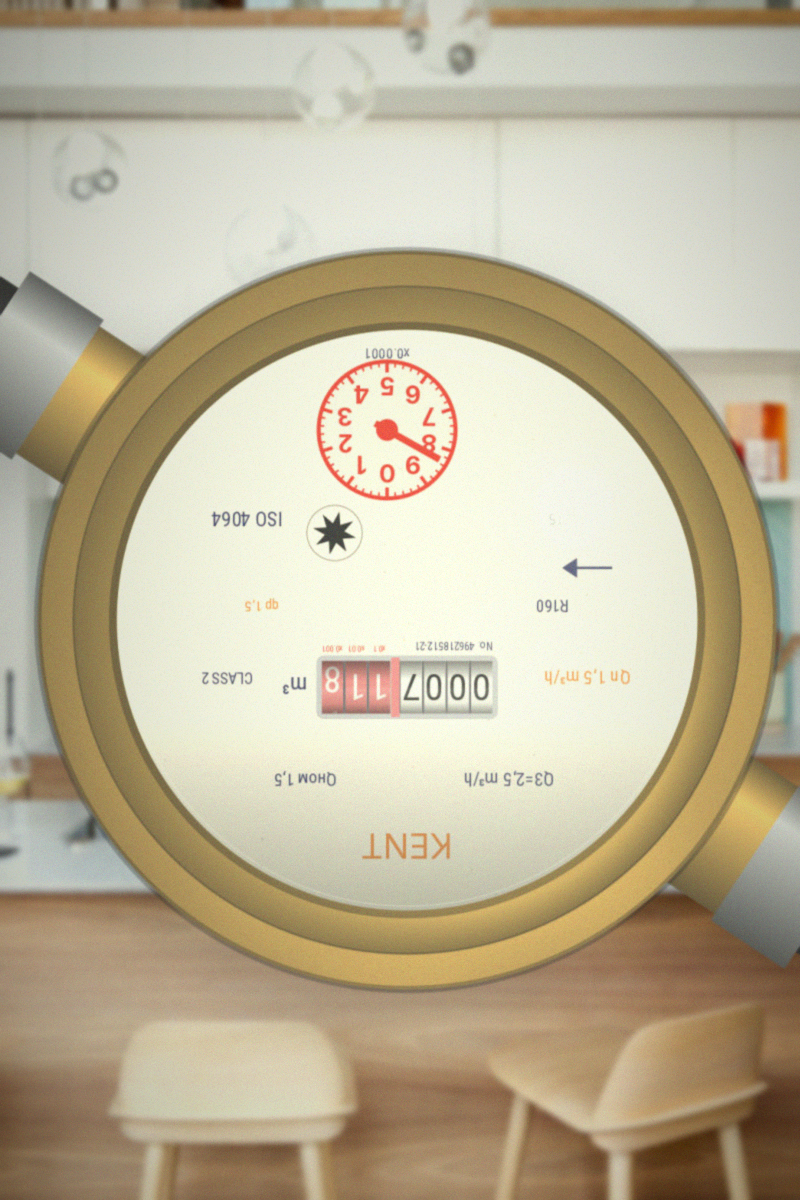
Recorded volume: 7.1178 m³
